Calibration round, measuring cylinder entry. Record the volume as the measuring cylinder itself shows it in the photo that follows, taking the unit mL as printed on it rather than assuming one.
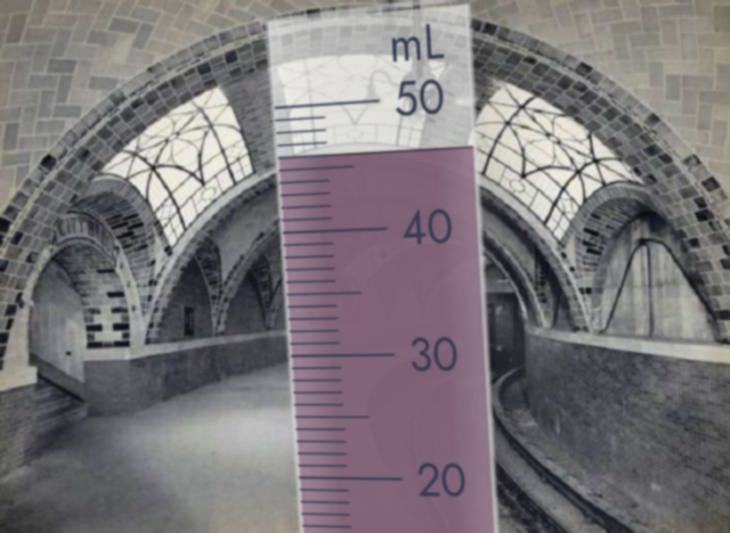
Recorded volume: 46 mL
